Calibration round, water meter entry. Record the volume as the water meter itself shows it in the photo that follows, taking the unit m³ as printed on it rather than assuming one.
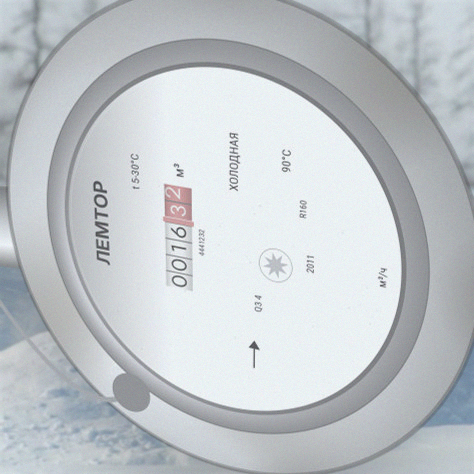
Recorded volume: 16.32 m³
